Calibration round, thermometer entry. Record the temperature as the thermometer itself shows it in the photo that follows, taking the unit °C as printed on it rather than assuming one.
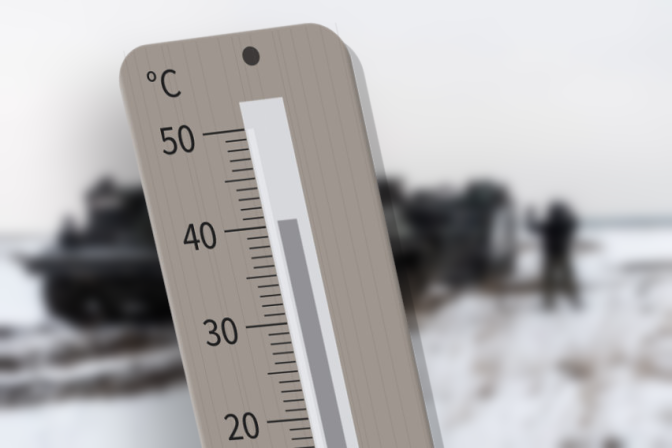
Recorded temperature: 40.5 °C
